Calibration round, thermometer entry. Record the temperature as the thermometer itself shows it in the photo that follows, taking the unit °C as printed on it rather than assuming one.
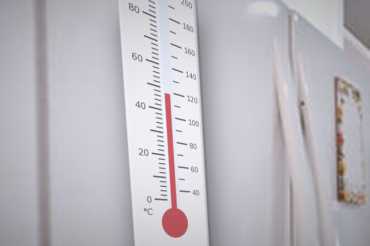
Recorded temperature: 48 °C
